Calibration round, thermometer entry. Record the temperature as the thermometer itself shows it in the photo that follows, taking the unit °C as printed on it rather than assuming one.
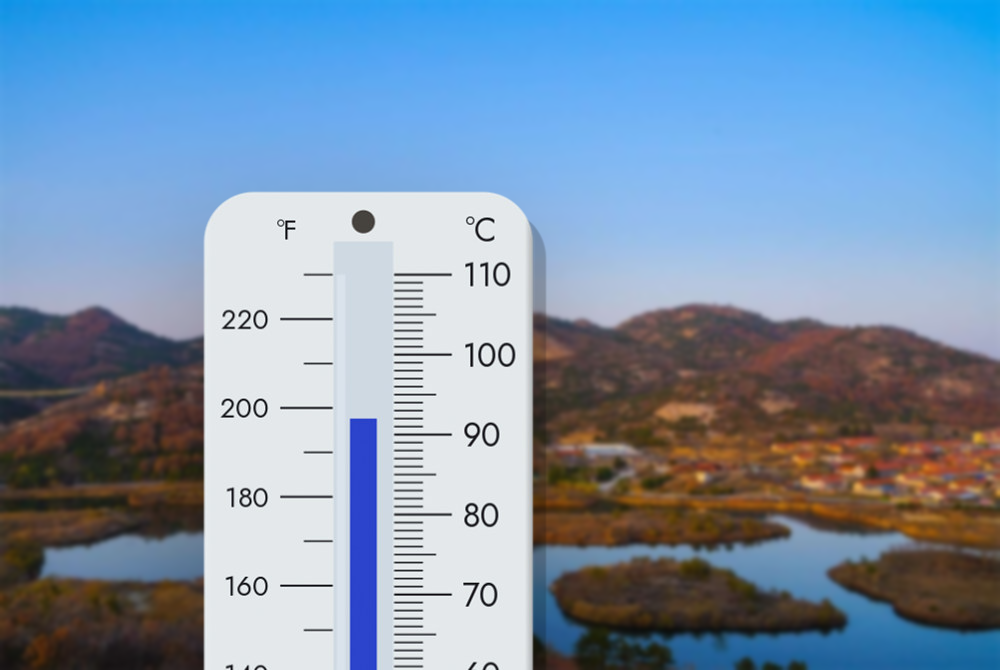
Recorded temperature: 92 °C
